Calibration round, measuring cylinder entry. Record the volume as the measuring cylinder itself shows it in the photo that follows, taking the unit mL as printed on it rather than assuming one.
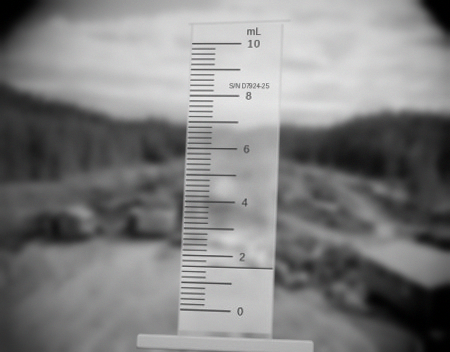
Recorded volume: 1.6 mL
